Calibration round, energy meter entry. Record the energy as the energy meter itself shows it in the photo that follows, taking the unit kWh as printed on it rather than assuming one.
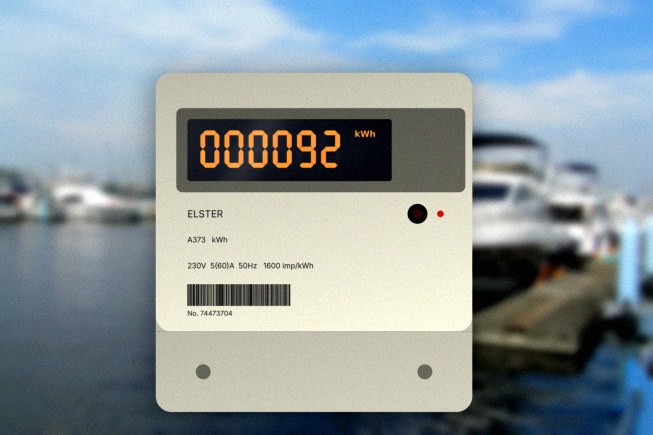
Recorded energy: 92 kWh
